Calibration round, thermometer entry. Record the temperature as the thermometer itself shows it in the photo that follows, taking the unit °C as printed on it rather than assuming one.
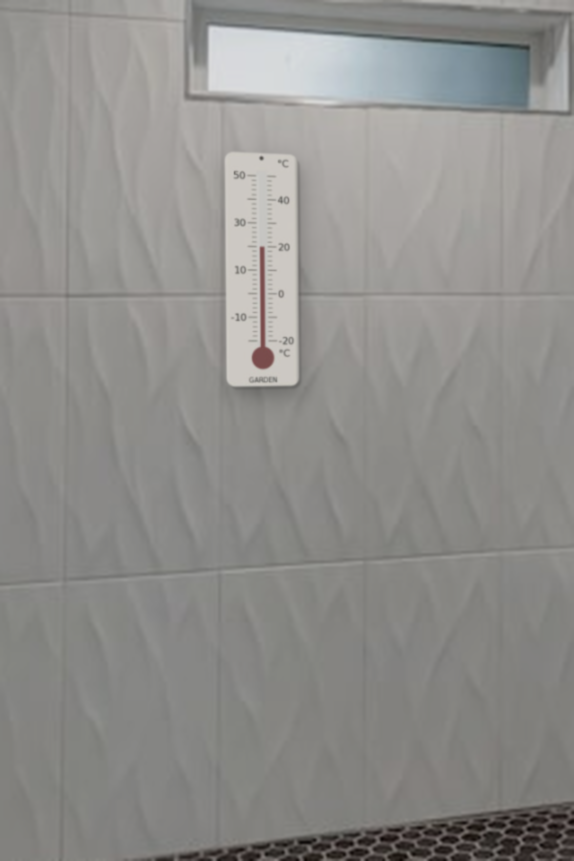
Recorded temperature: 20 °C
